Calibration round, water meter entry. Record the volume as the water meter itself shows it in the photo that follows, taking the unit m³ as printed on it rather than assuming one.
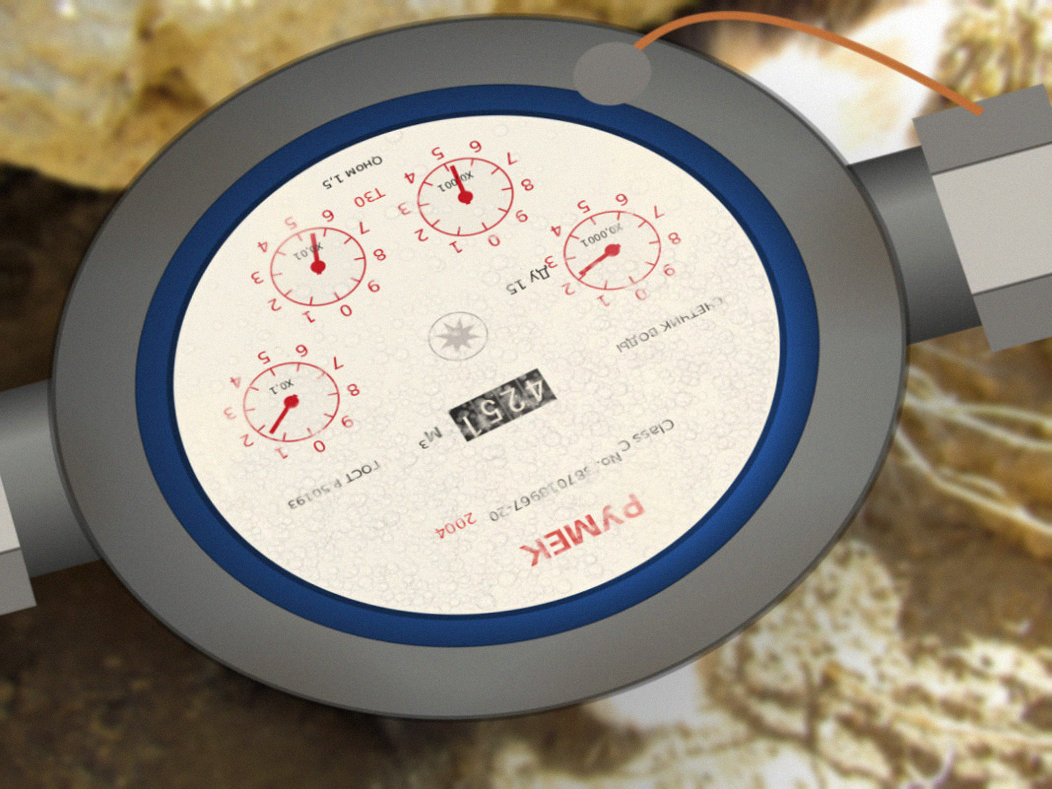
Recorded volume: 4251.1552 m³
